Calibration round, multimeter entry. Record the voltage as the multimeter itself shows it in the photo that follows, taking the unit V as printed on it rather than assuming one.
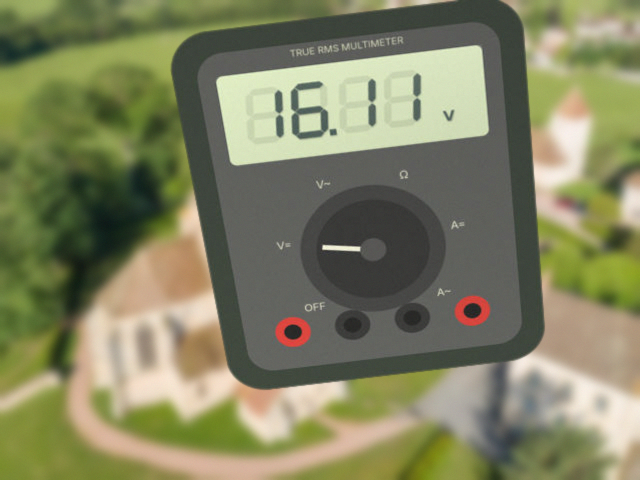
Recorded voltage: 16.11 V
